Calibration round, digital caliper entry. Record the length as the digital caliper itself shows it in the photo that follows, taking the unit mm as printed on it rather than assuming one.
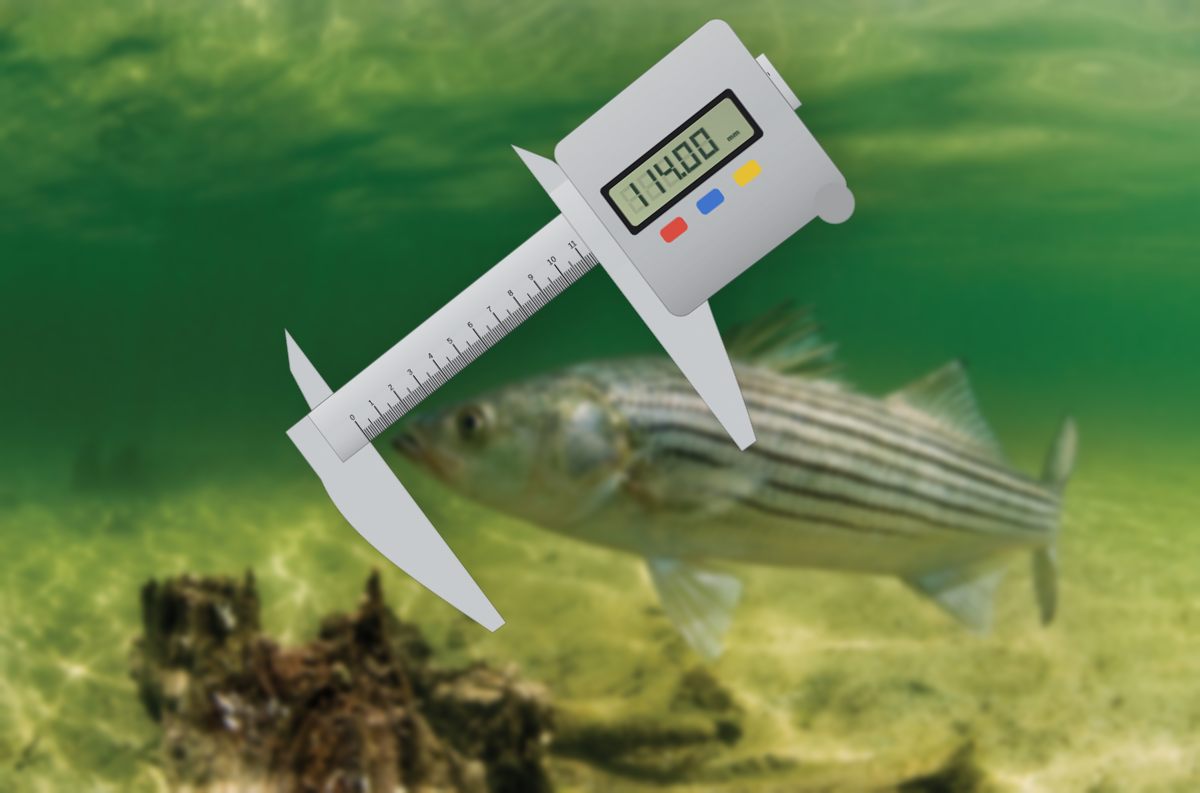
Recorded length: 114.00 mm
